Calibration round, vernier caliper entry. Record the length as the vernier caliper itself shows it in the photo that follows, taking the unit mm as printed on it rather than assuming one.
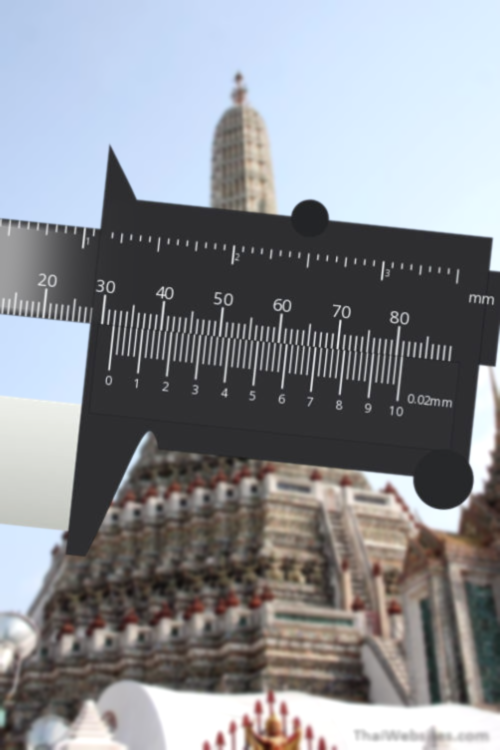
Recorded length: 32.0 mm
